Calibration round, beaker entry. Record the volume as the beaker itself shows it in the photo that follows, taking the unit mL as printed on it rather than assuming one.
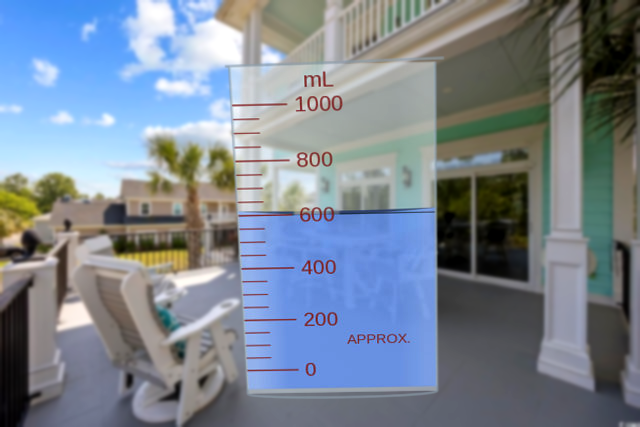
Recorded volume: 600 mL
